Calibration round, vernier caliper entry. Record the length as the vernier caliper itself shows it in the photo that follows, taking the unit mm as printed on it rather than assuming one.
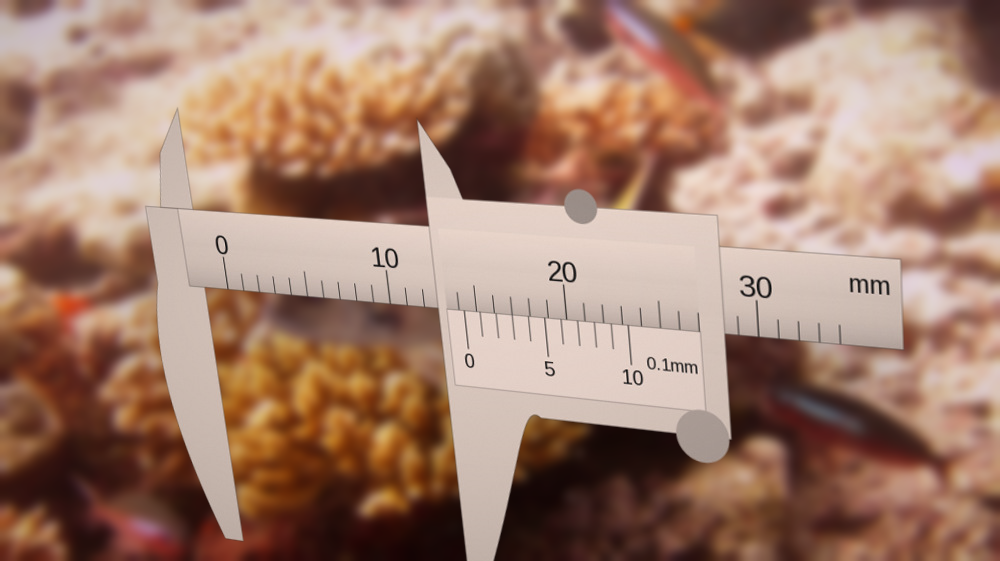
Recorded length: 14.3 mm
